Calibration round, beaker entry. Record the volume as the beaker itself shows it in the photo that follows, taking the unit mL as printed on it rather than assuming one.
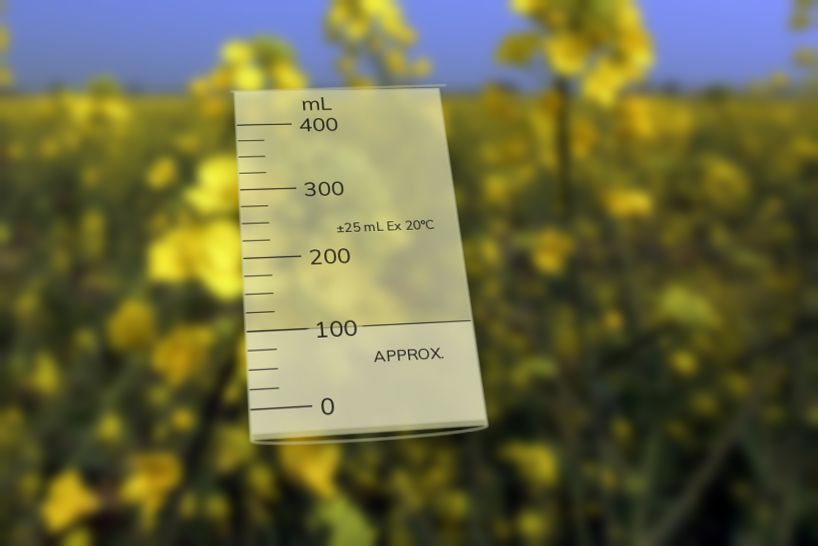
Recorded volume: 100 mL
